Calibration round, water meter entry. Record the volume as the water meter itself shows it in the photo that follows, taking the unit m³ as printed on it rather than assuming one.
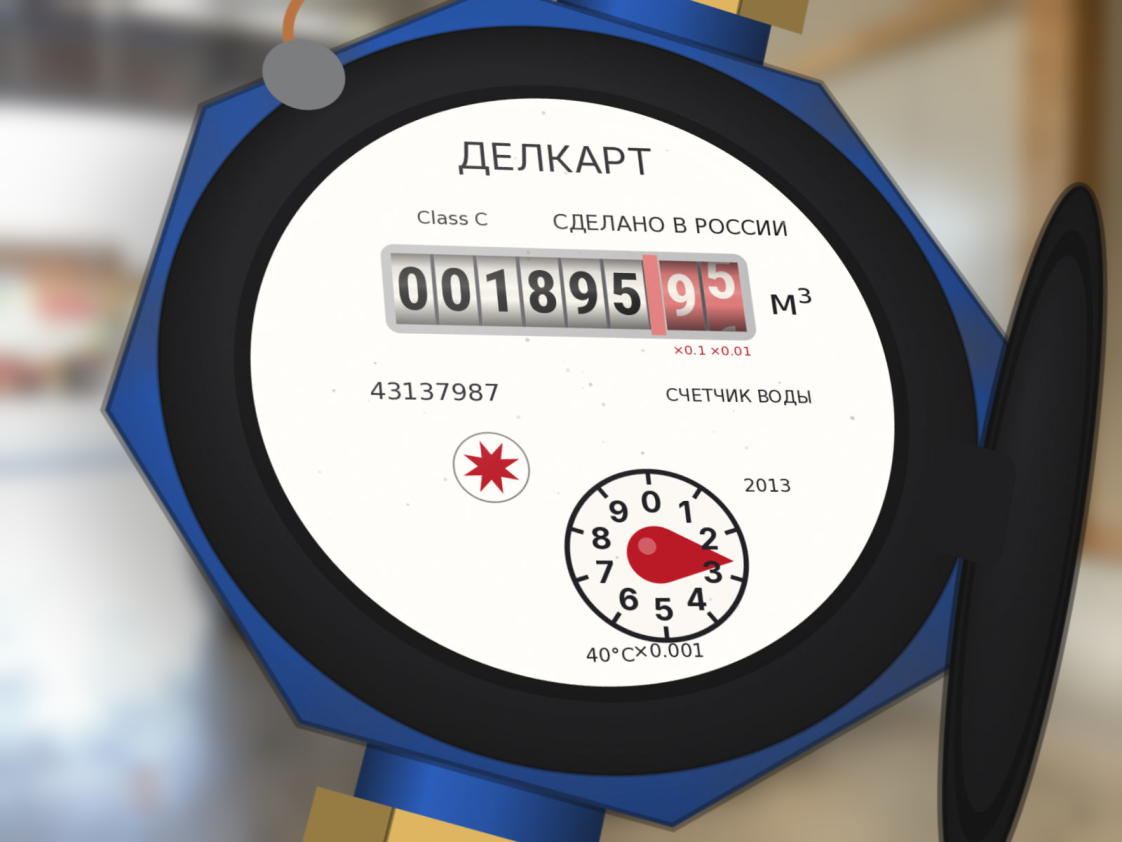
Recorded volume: 1895.952 m³
